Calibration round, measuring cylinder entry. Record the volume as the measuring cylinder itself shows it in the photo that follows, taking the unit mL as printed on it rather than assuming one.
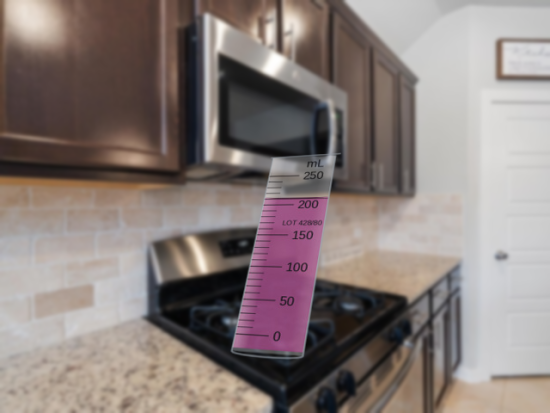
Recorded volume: 210 mL
